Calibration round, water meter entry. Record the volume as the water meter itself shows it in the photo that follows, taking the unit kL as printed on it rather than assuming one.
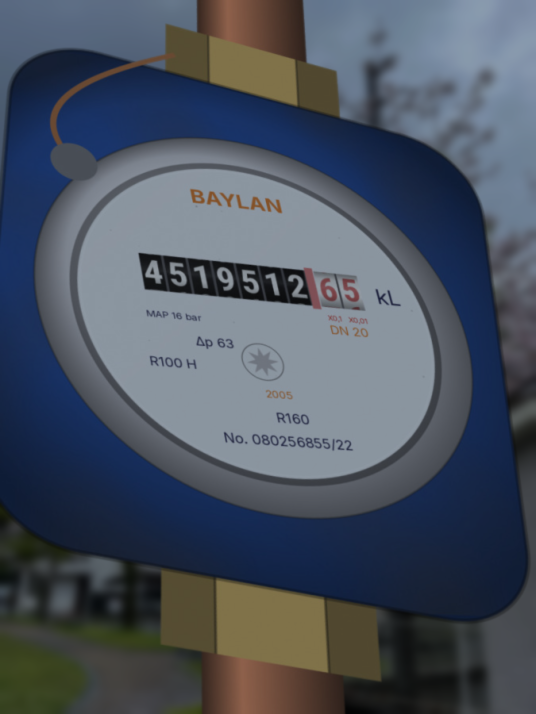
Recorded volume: 4519512.65 kL
